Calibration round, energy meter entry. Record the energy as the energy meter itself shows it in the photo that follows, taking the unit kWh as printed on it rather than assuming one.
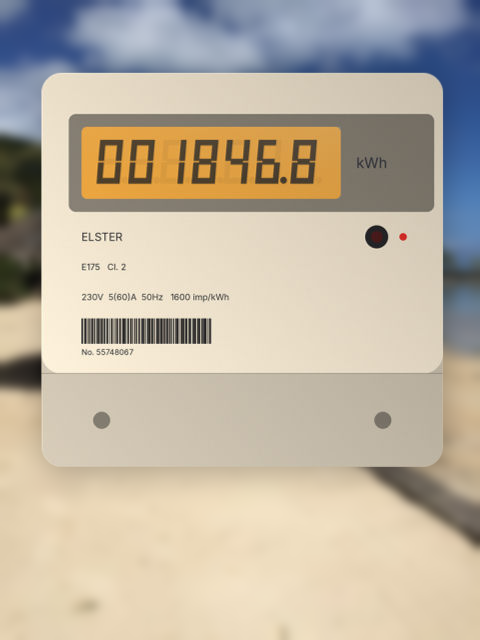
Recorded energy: 1846.8 kWh
